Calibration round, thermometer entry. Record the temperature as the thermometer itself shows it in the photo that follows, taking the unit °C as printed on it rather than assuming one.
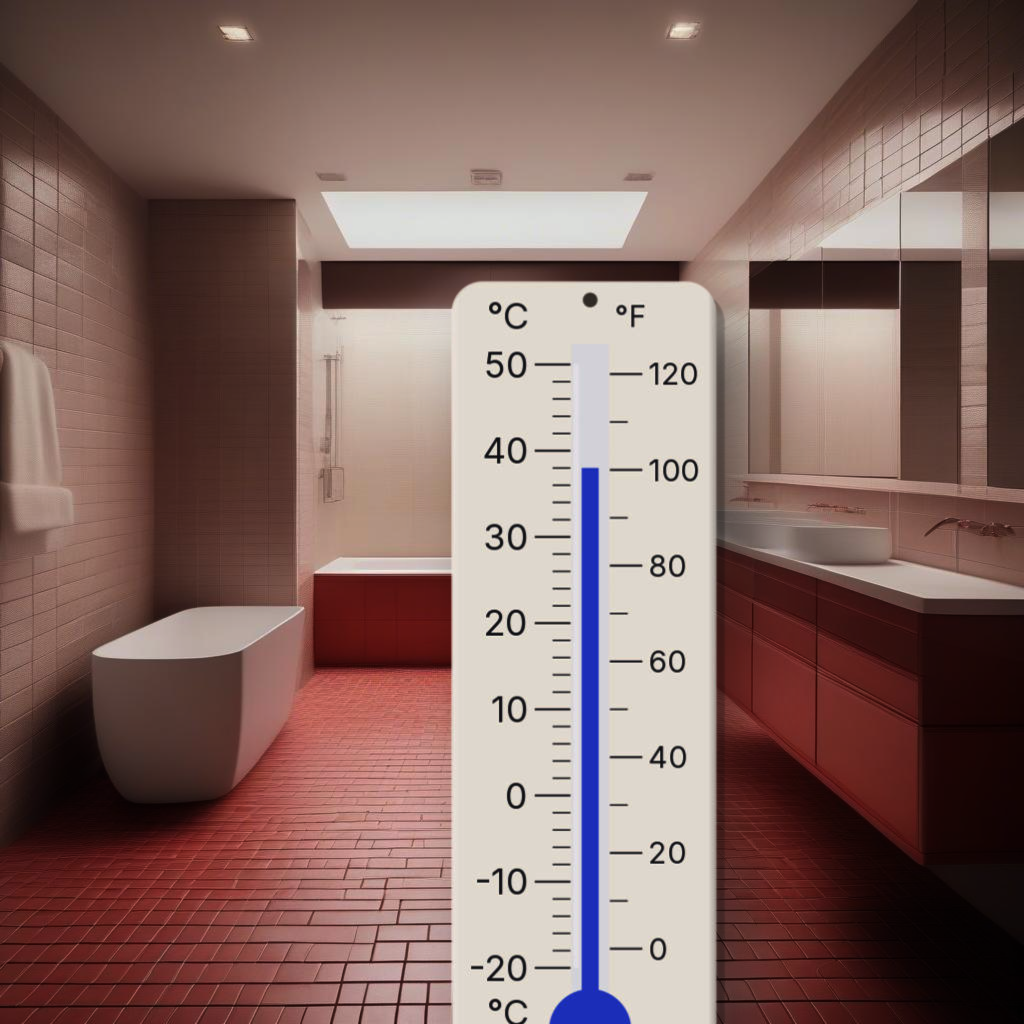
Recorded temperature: 38 °C
